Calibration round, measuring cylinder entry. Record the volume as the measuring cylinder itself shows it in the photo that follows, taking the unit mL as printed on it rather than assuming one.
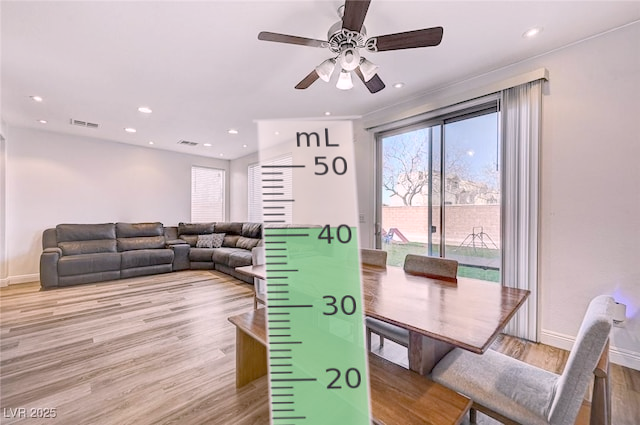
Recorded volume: 41 mL
